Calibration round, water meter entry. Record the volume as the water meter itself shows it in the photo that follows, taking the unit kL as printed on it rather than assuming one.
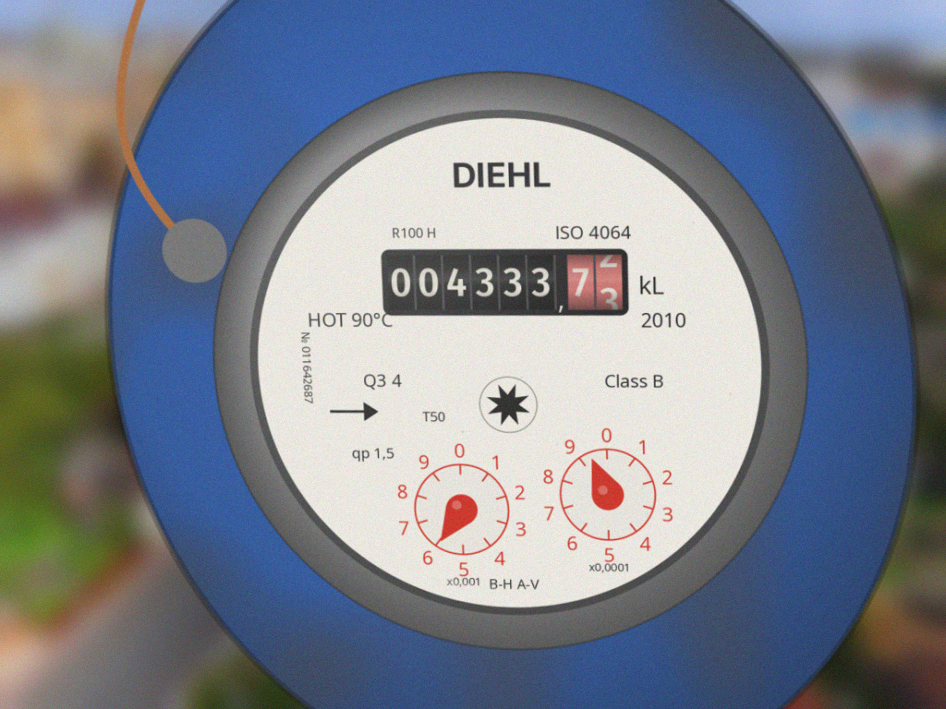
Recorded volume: 4333.7259 kL
